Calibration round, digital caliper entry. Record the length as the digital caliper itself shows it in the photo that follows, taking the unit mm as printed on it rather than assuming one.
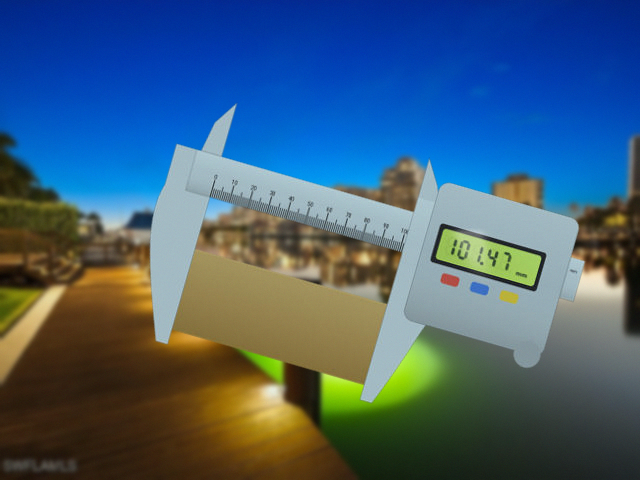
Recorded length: 101.47 mm
